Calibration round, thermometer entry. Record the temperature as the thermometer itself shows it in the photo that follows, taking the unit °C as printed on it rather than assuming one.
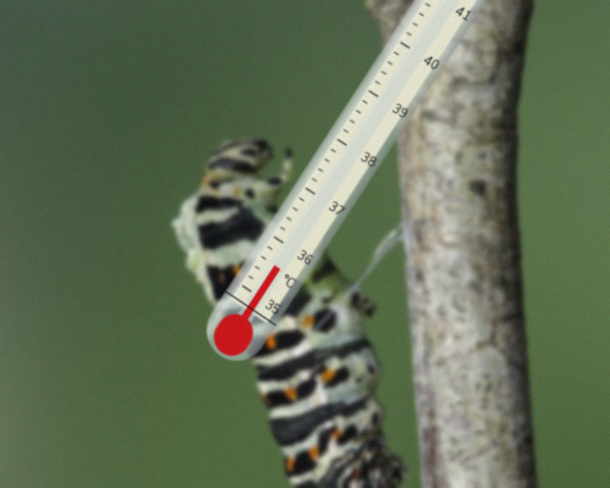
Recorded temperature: 35.6 °C
